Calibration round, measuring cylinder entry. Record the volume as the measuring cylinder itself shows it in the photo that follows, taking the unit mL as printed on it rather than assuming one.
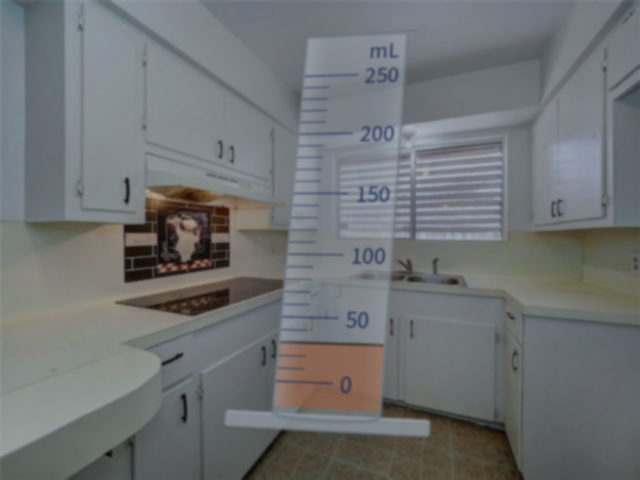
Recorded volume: 30 mL
